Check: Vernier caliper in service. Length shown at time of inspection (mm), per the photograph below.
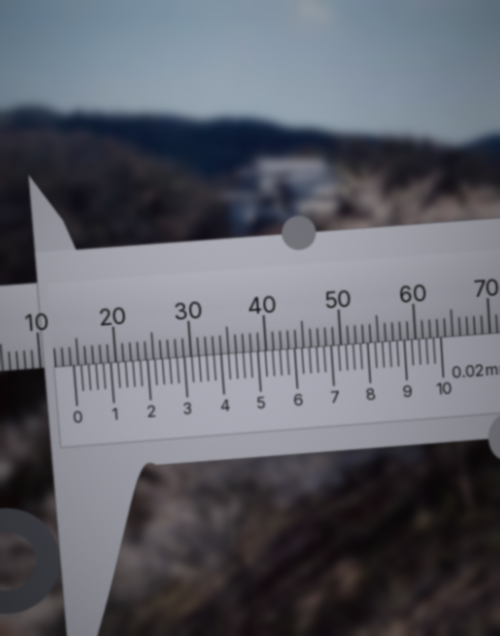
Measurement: 14.4 mm
